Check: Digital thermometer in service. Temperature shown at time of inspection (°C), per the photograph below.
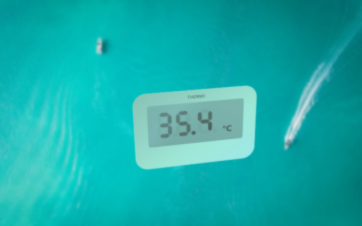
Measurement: 35.4 °C
